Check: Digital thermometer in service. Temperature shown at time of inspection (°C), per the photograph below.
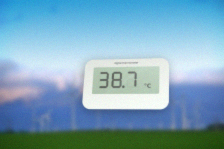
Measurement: 38.7 °C
